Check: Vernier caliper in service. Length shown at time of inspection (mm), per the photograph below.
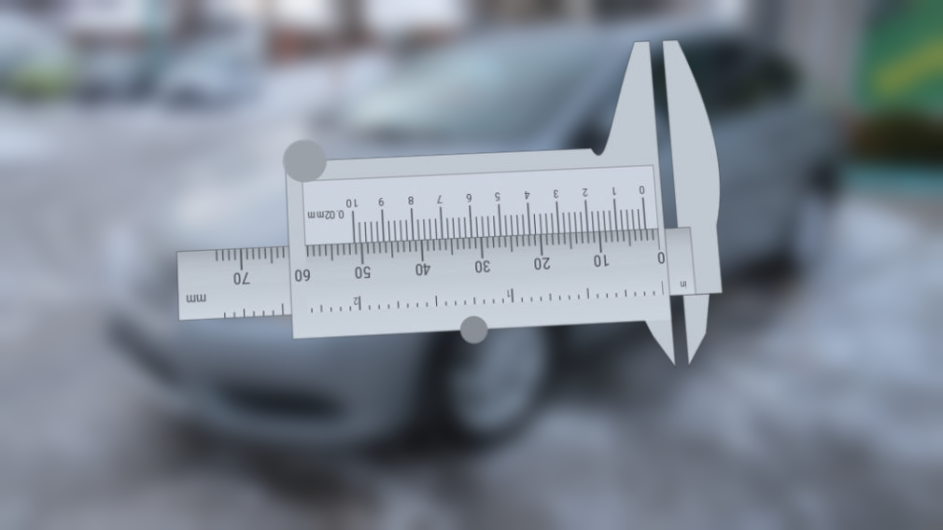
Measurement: 2.2 mm
